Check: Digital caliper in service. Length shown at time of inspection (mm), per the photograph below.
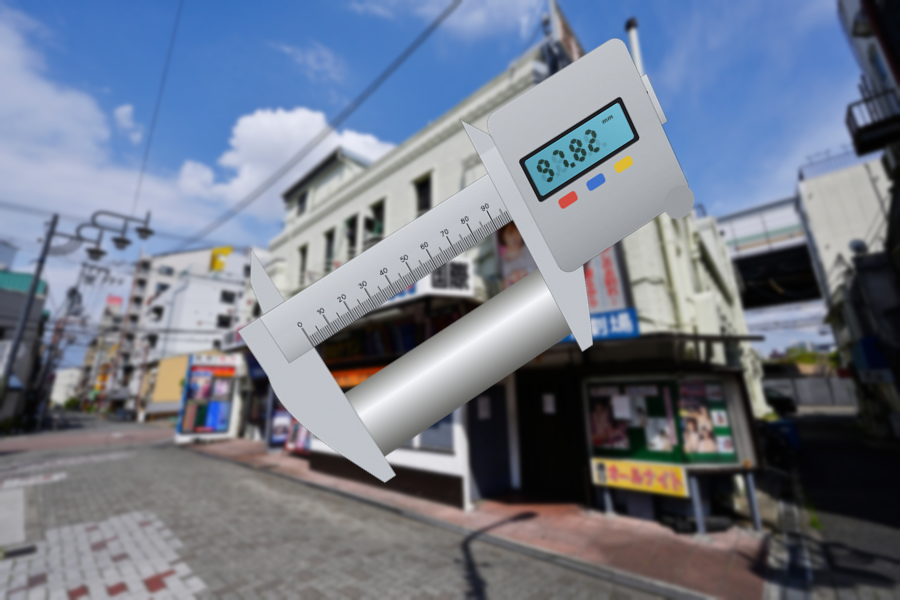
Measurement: 97.82 mm
